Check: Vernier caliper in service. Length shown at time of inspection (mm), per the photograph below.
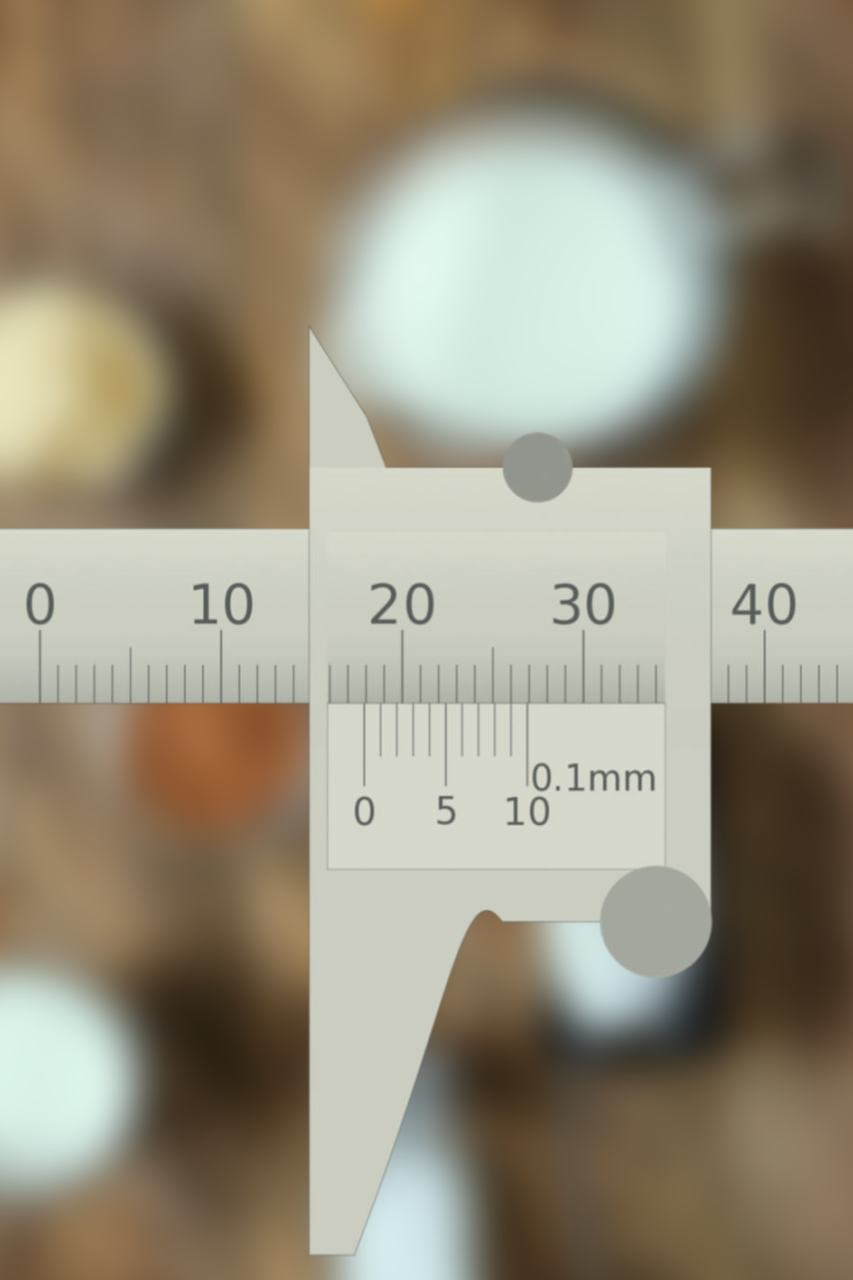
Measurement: 17.9 mm
